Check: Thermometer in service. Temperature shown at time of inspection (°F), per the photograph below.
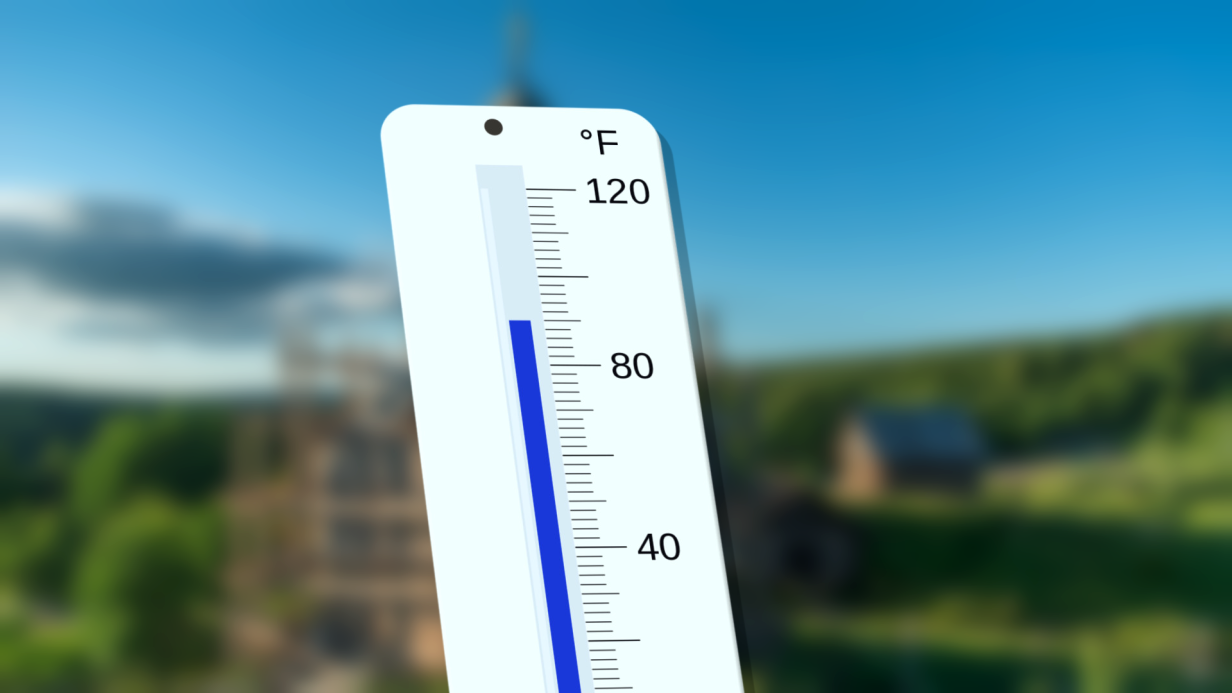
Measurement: 90 °F
